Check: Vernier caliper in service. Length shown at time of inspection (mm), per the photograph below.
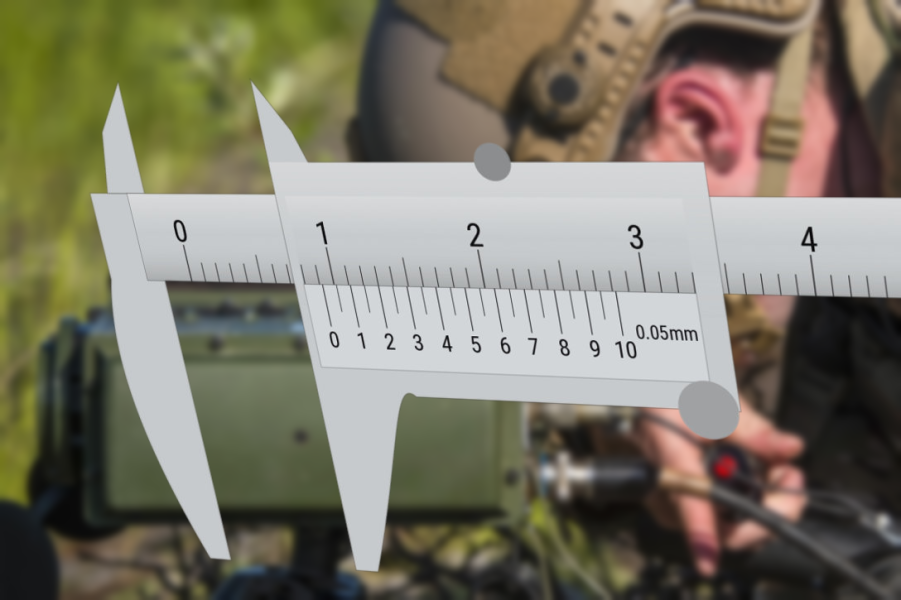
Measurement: 9.2 mm
